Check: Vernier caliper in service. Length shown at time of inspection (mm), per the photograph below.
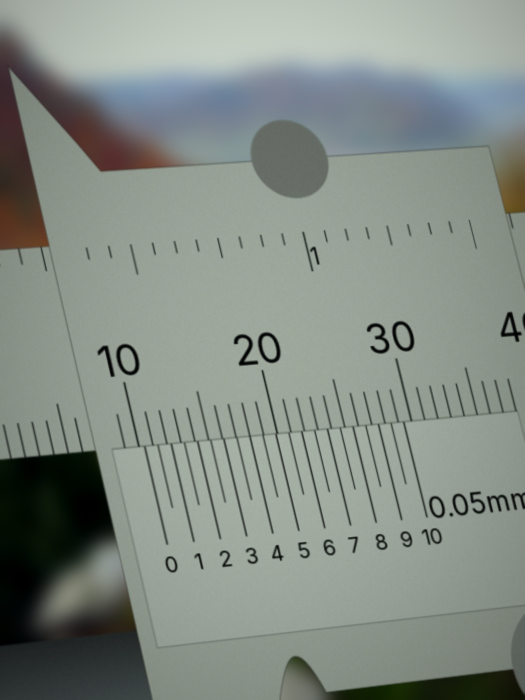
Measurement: 10.4 mm
